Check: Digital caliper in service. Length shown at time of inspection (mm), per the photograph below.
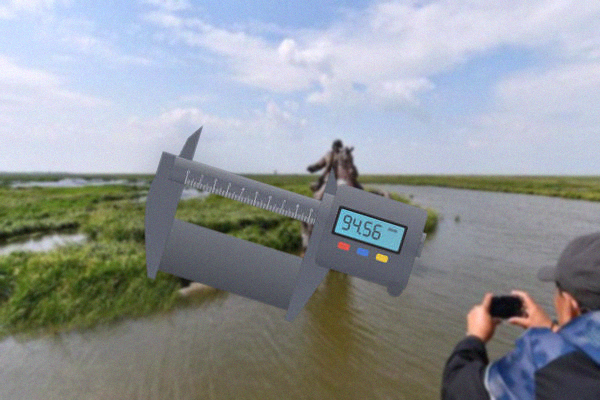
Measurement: 94.56 mm
